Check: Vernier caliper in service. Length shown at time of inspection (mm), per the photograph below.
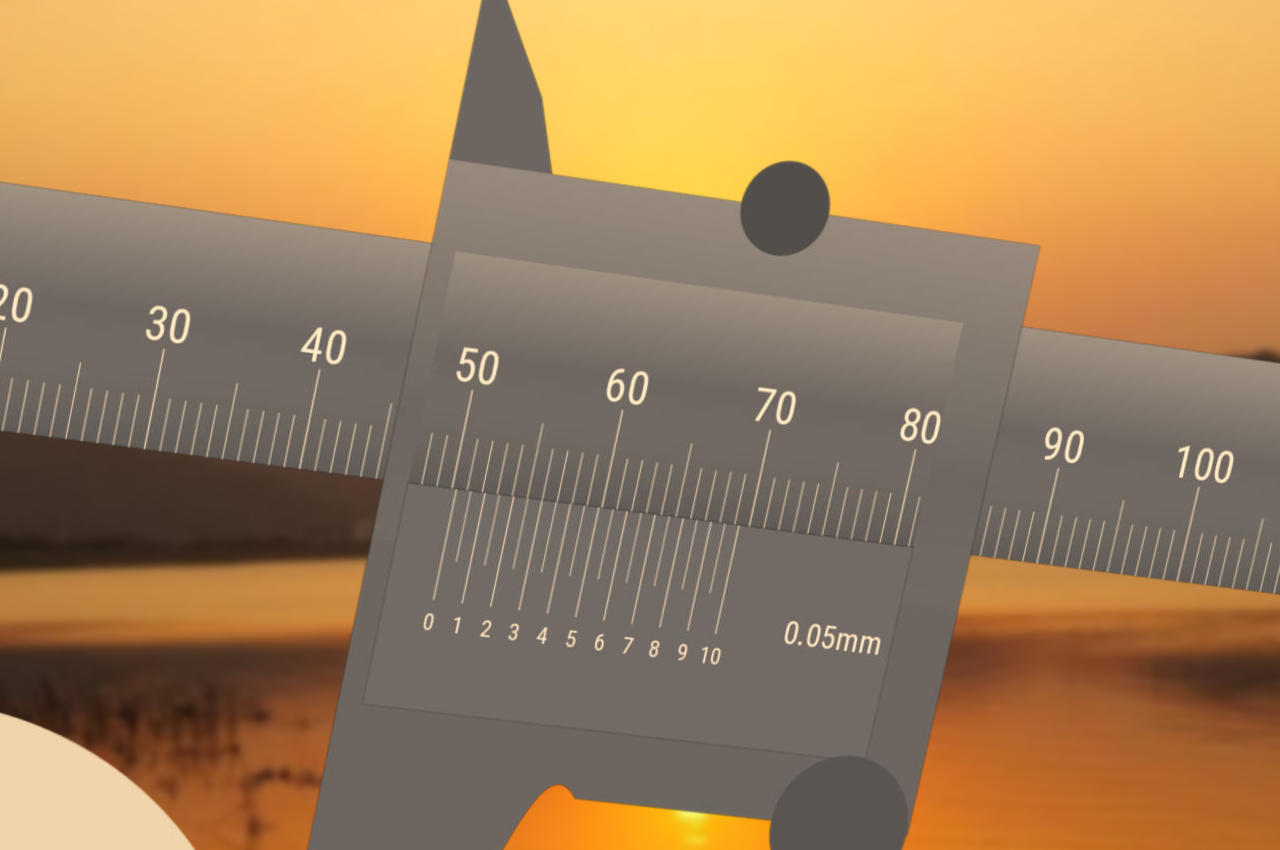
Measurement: 50.3 mm
